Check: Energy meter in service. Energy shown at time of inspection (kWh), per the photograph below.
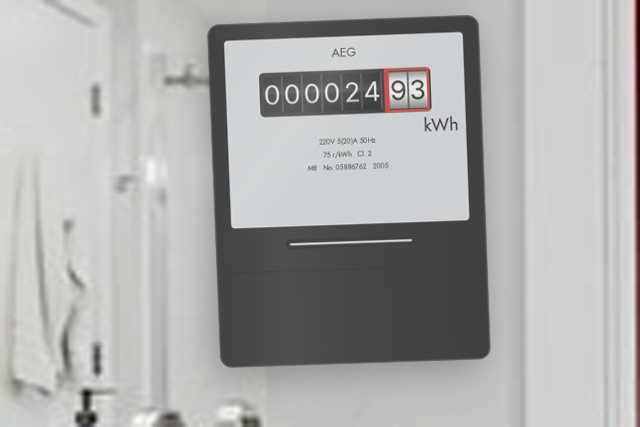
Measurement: 24.93 kWh
